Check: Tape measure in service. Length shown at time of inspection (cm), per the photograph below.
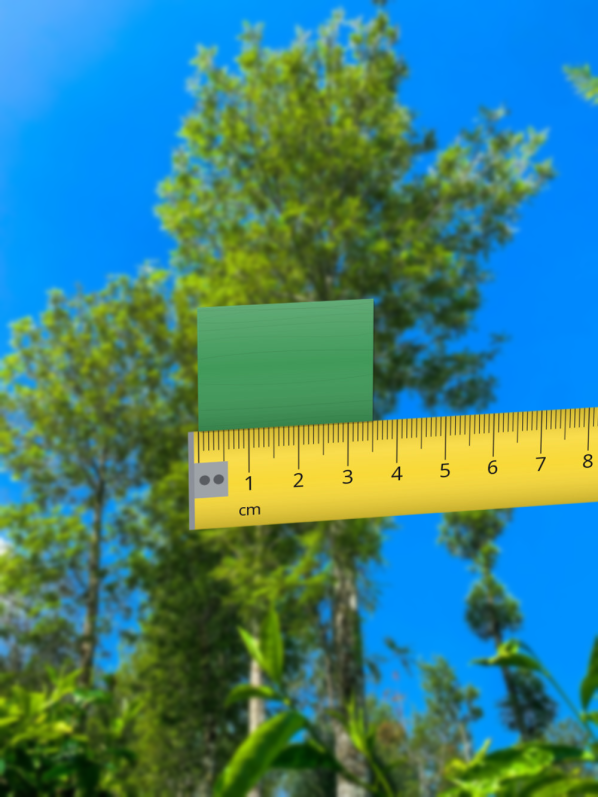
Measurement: 3.5 cm
